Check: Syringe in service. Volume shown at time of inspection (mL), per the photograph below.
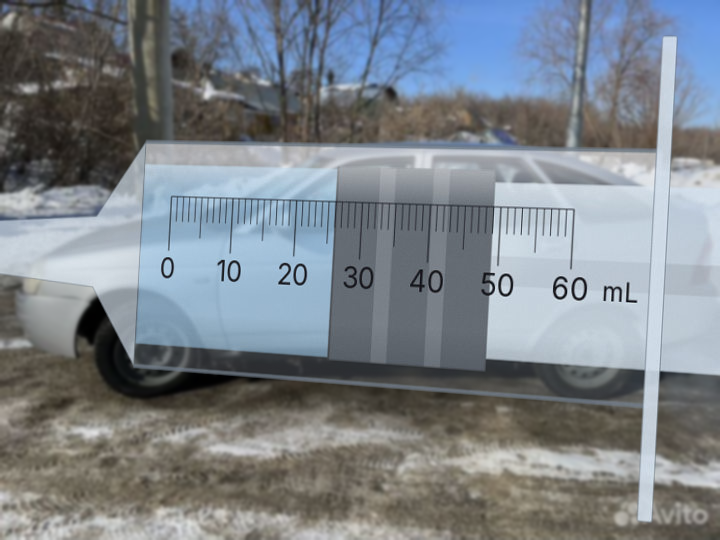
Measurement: 26 mL
